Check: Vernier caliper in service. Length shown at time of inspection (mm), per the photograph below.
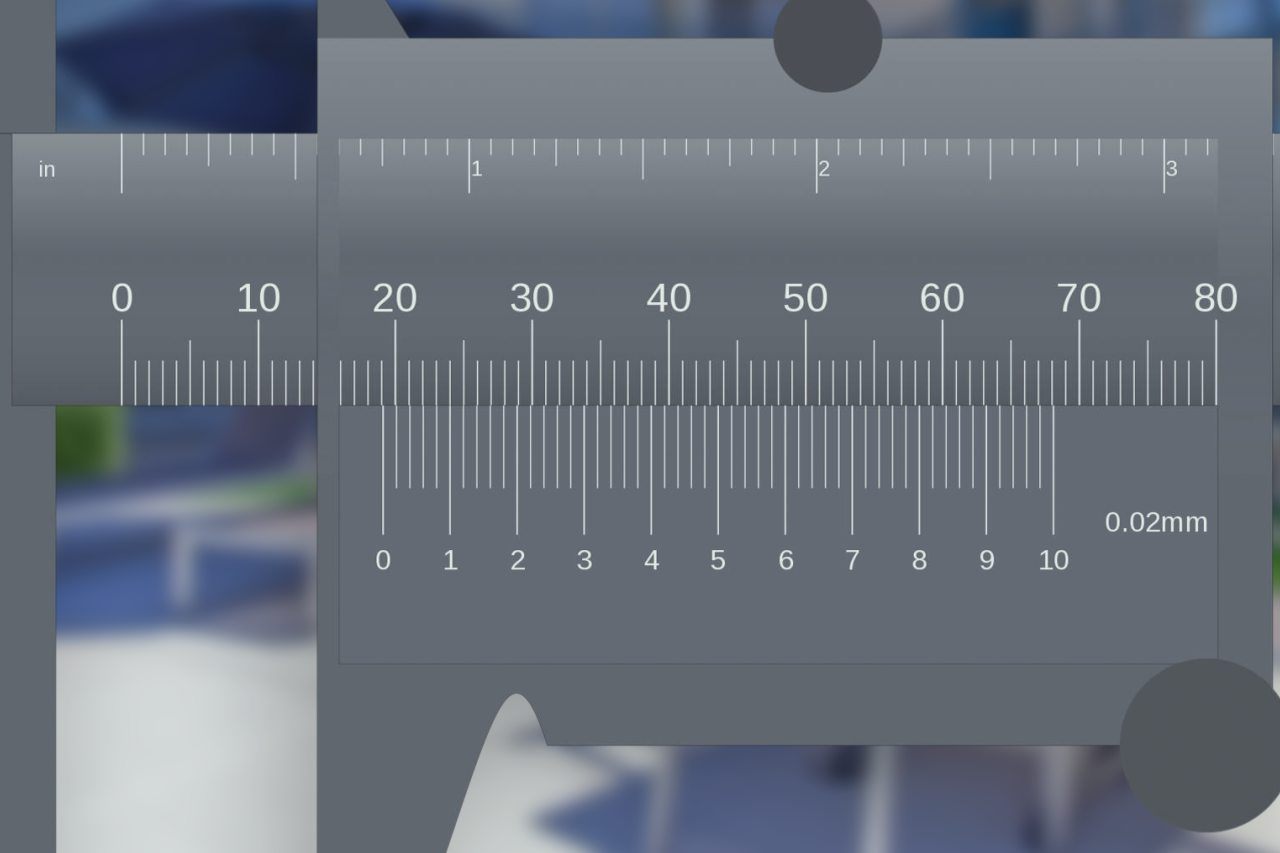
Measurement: 19.1 mm
